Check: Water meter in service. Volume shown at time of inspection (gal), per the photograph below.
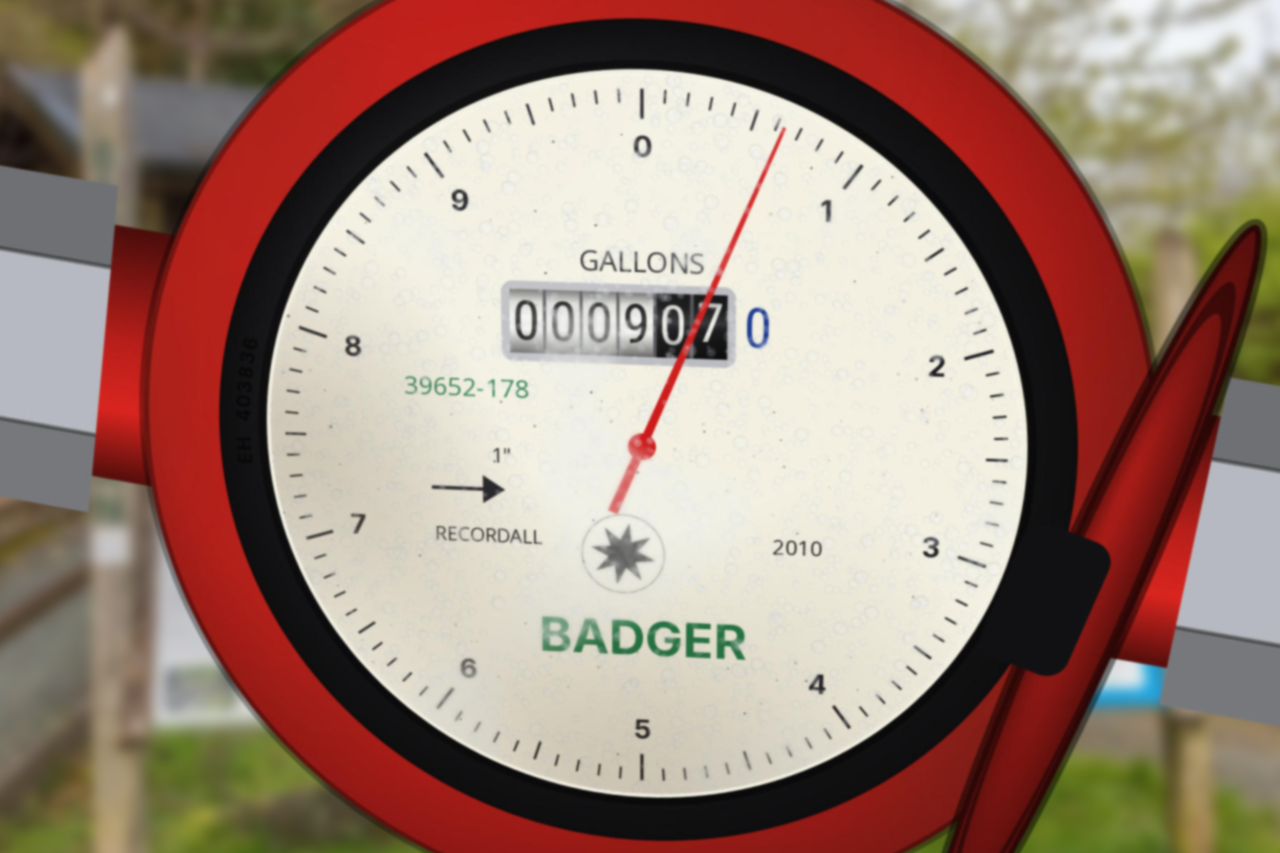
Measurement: 9070.6 gal
